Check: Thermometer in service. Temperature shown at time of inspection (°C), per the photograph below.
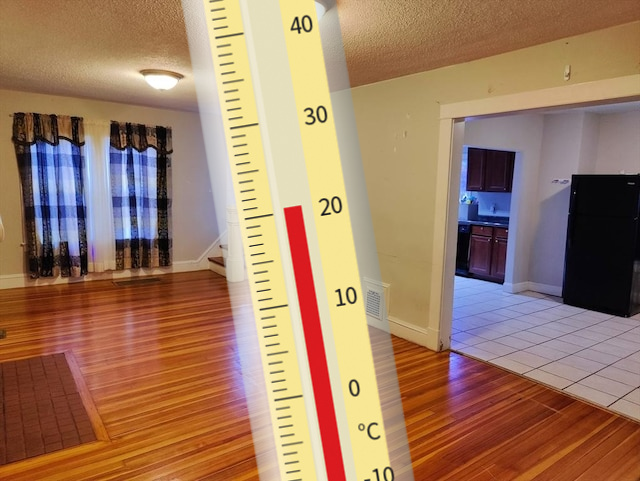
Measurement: 20.5 °C
